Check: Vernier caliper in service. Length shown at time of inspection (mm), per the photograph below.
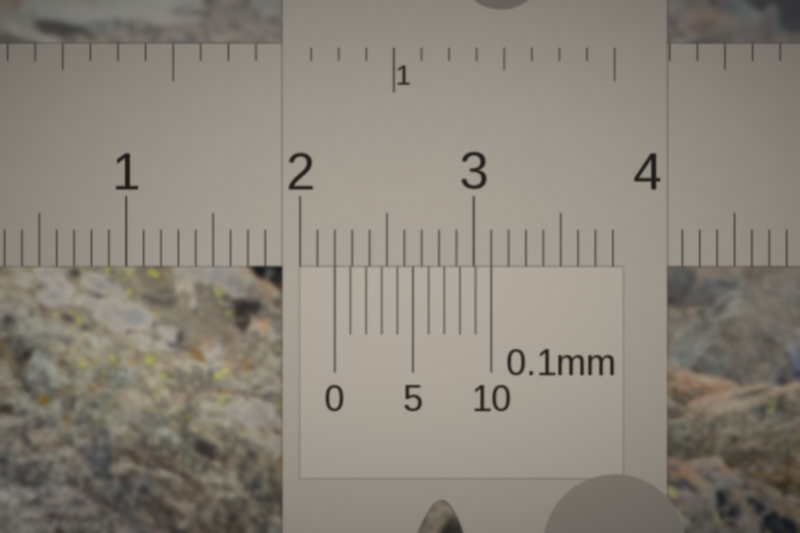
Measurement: 22.0 mm
